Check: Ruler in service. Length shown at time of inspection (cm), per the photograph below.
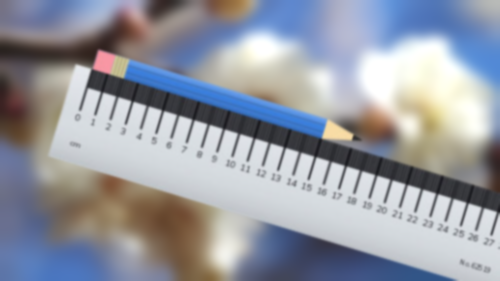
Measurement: 17.5 cm
